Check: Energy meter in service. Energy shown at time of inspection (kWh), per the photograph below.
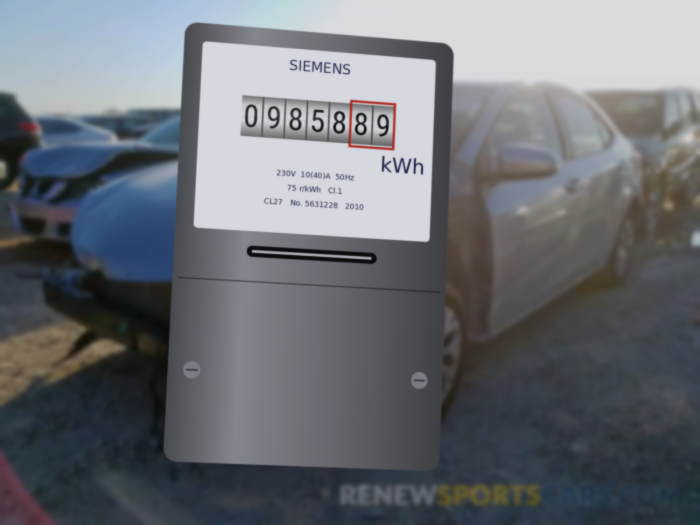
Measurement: 9858.89 kWh
